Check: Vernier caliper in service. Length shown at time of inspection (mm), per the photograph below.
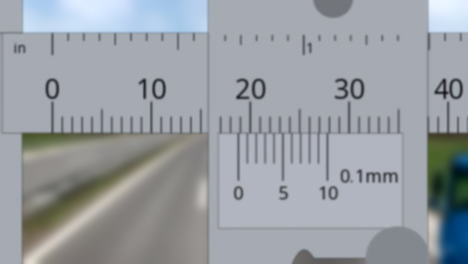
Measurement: 18.8 mm
